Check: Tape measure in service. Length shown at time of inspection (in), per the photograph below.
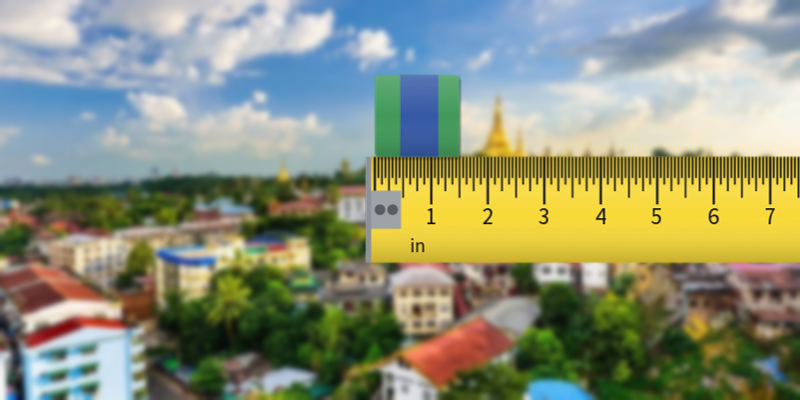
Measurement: 1.5 in
